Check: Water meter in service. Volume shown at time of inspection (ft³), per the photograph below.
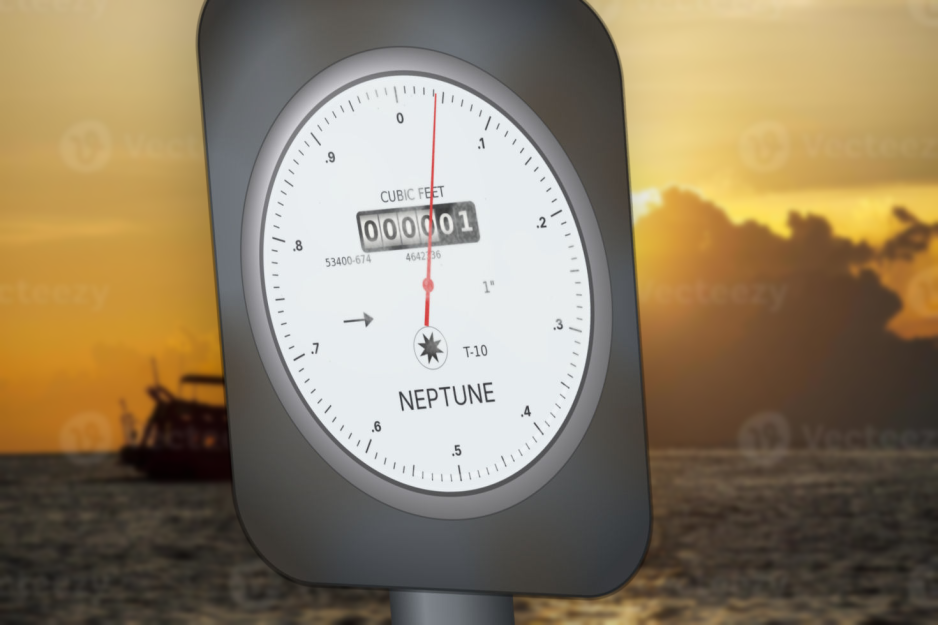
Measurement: 1.04 ft³
